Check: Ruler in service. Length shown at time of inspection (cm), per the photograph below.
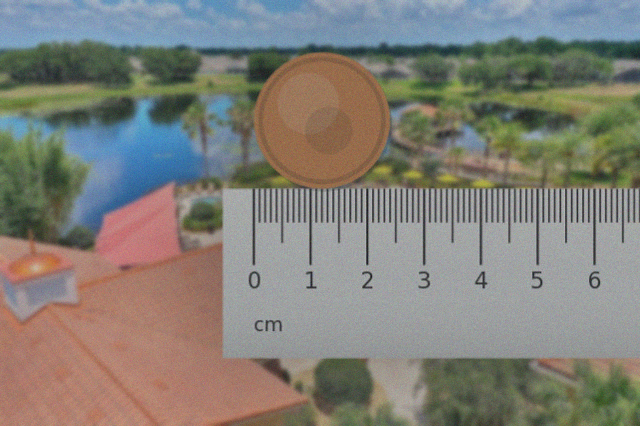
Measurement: 2.4 cm
